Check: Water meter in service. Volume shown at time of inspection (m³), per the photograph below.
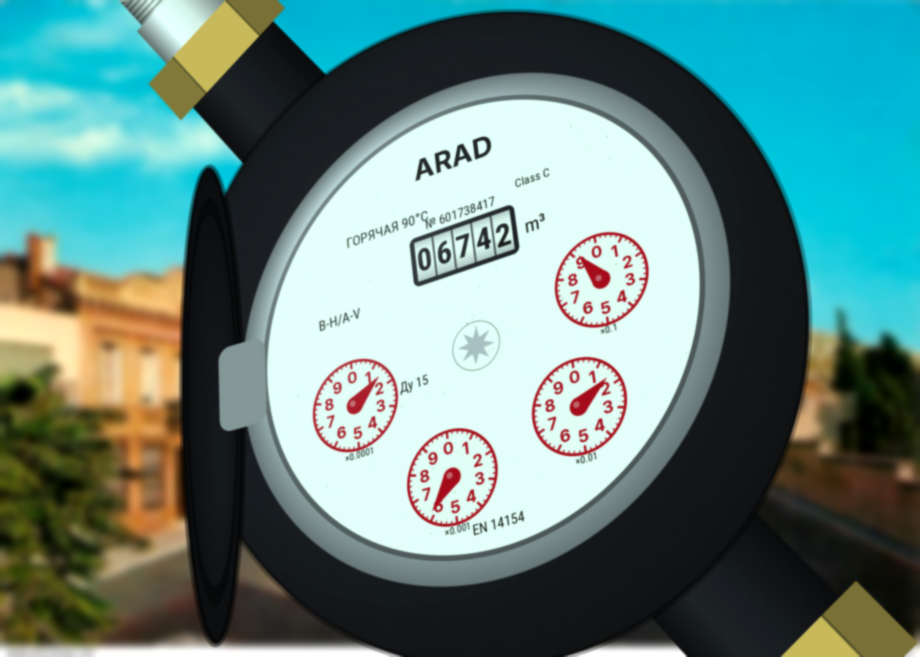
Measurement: 6741.9161 m³
